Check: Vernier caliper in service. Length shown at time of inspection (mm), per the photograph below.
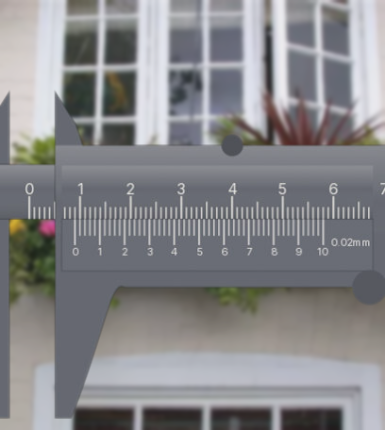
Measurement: 9.0 mm
